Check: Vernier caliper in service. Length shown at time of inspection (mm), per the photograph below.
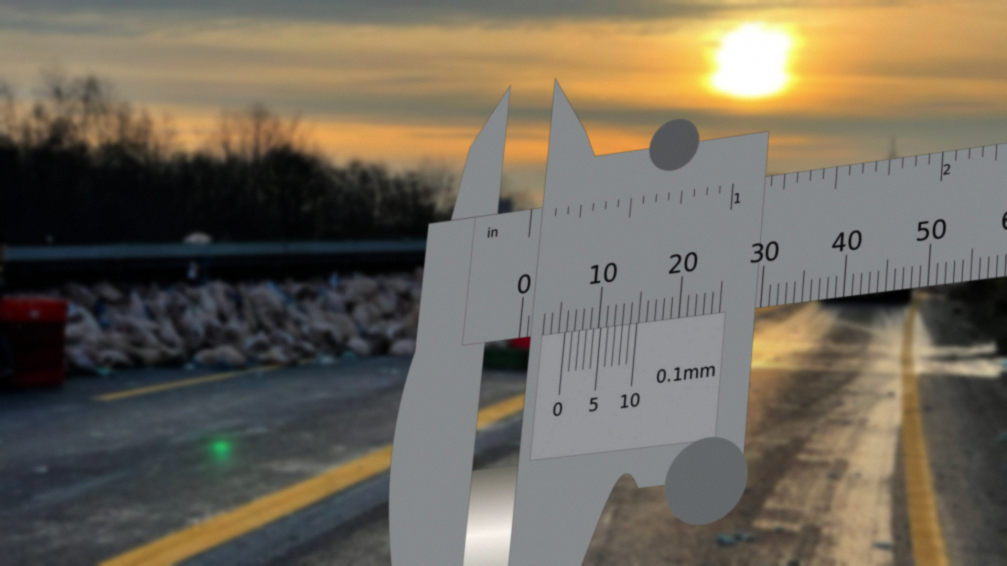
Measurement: 5.8 mm
